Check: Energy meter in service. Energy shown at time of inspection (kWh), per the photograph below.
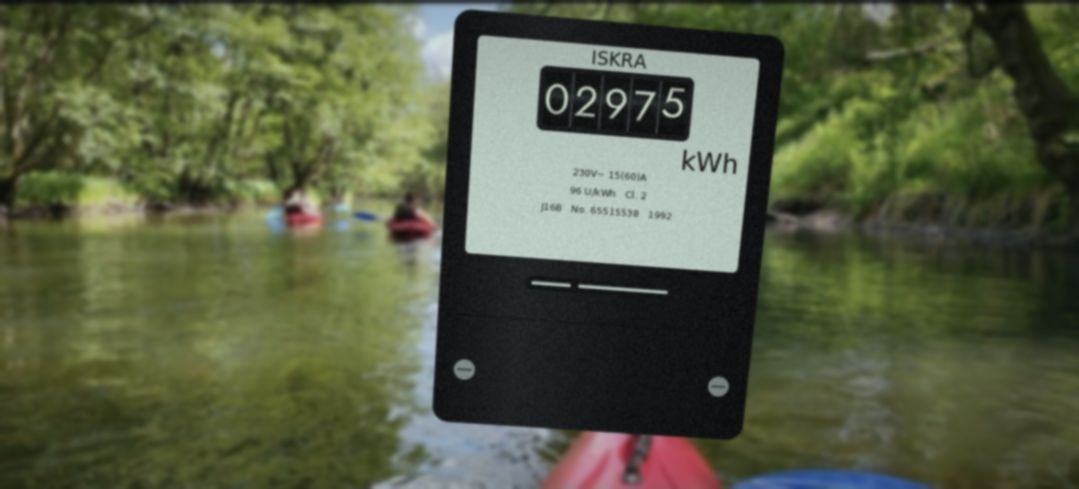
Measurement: 2975 kWh
